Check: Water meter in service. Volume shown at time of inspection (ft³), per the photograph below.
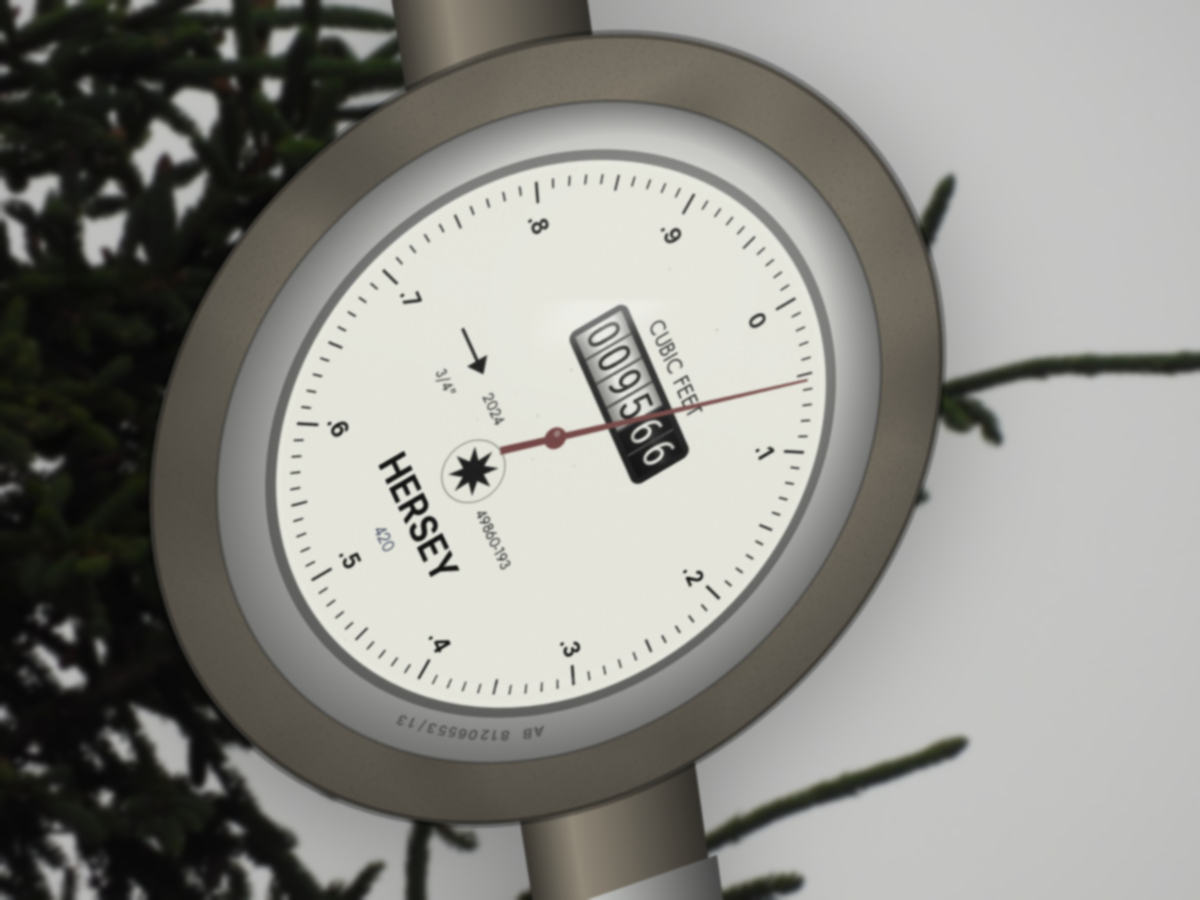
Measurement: 9566.05 ft³
